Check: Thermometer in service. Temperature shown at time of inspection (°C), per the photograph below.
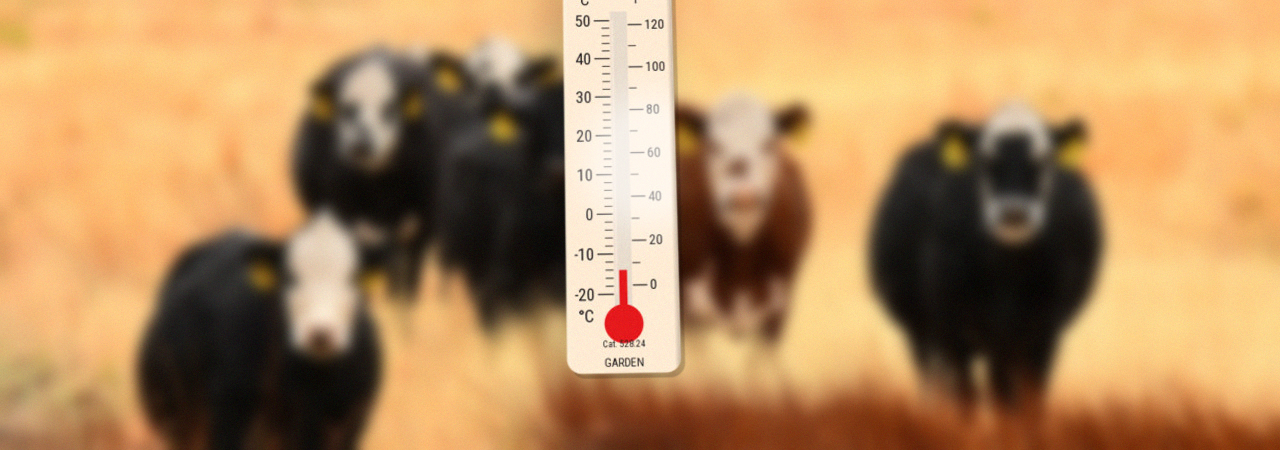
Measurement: -14 °C
